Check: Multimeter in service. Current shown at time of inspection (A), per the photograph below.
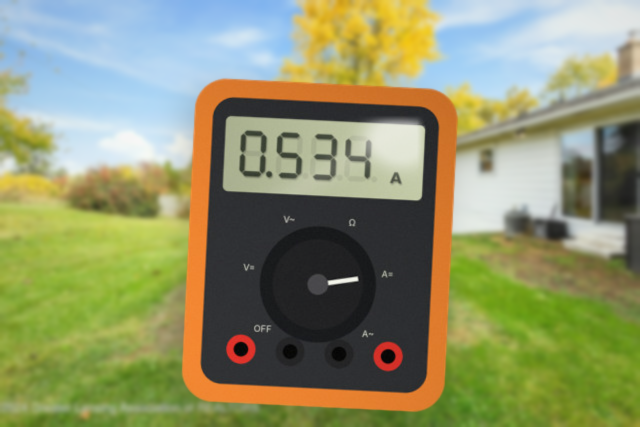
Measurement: 0.534 A
